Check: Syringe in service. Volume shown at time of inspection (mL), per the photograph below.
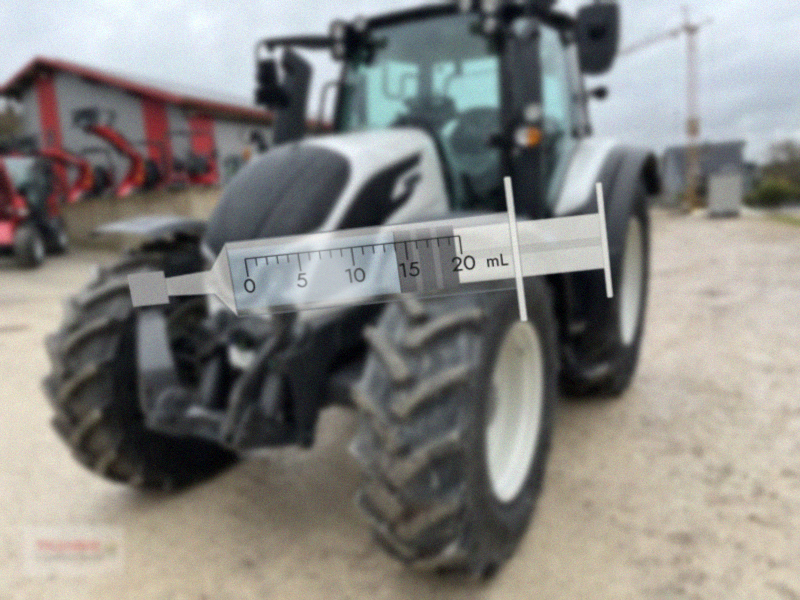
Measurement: 14 mL
